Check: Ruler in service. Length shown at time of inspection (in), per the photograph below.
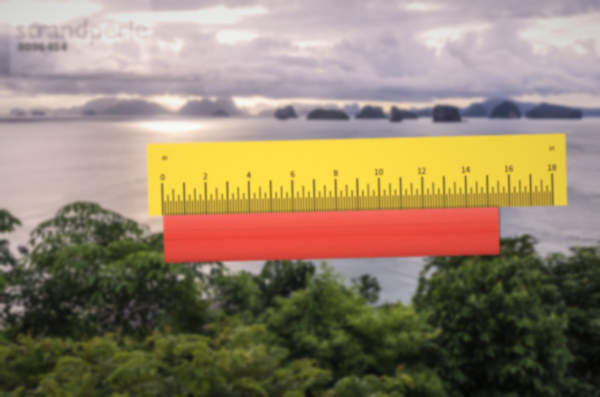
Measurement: 15.5 in
